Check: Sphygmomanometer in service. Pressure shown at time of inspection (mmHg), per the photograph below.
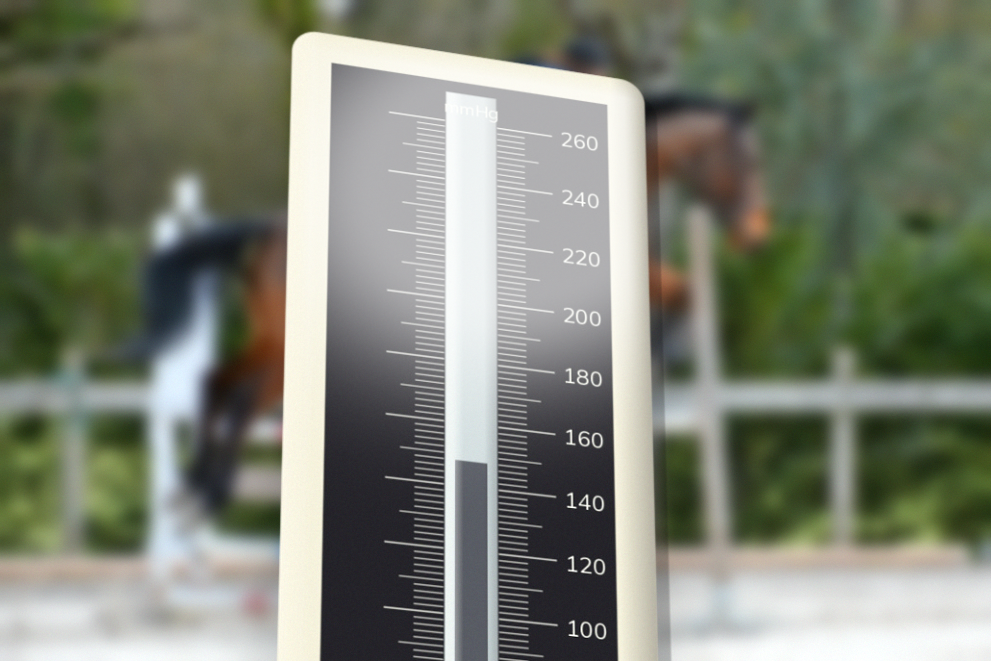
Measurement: 148 mmHg
